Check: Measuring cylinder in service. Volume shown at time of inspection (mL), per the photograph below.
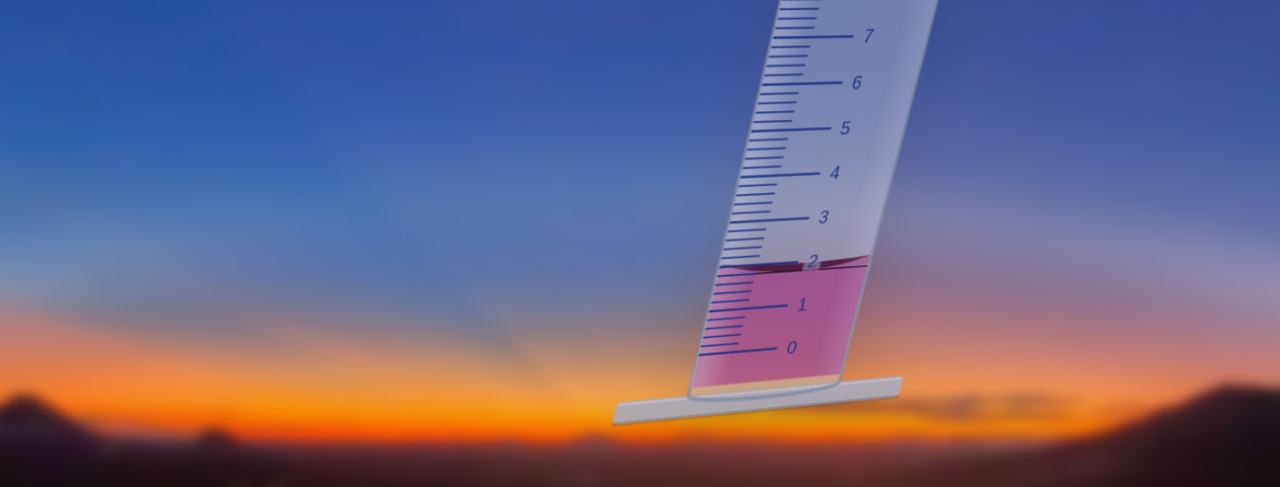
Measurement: 1.8 mL
